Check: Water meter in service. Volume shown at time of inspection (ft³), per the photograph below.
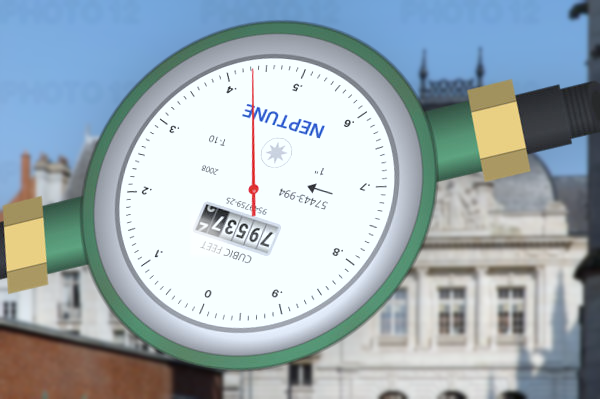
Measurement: 795372.43 ft³
